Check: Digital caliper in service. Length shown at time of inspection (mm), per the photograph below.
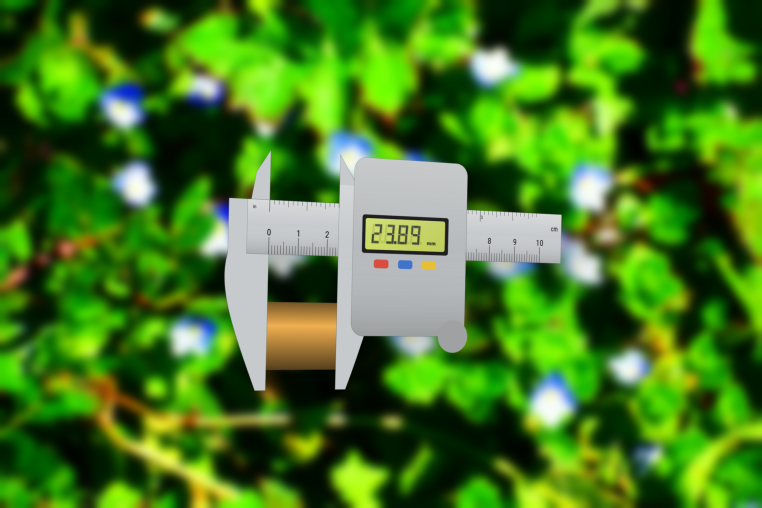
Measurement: 23.89 mm
